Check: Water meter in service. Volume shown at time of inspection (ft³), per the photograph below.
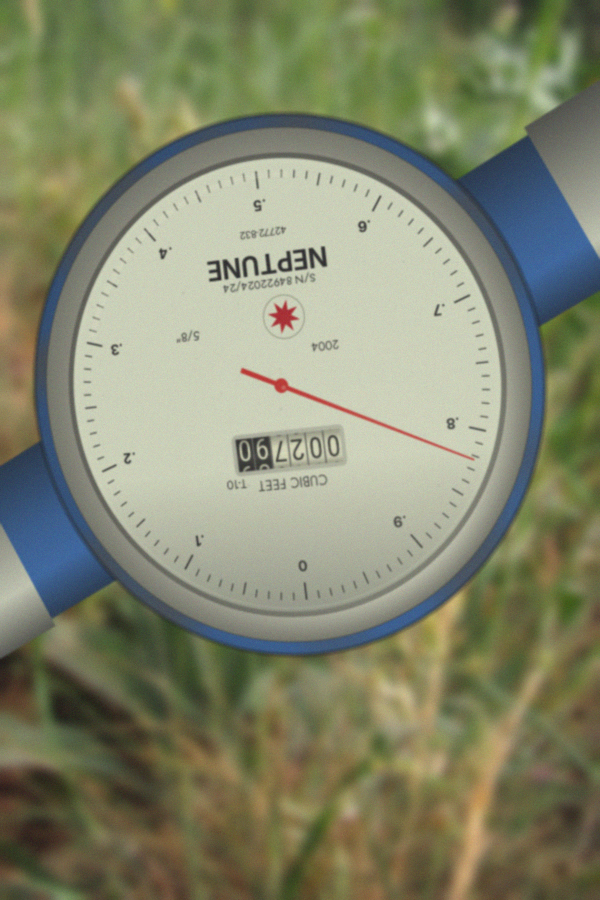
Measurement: 2789.82 ft³
